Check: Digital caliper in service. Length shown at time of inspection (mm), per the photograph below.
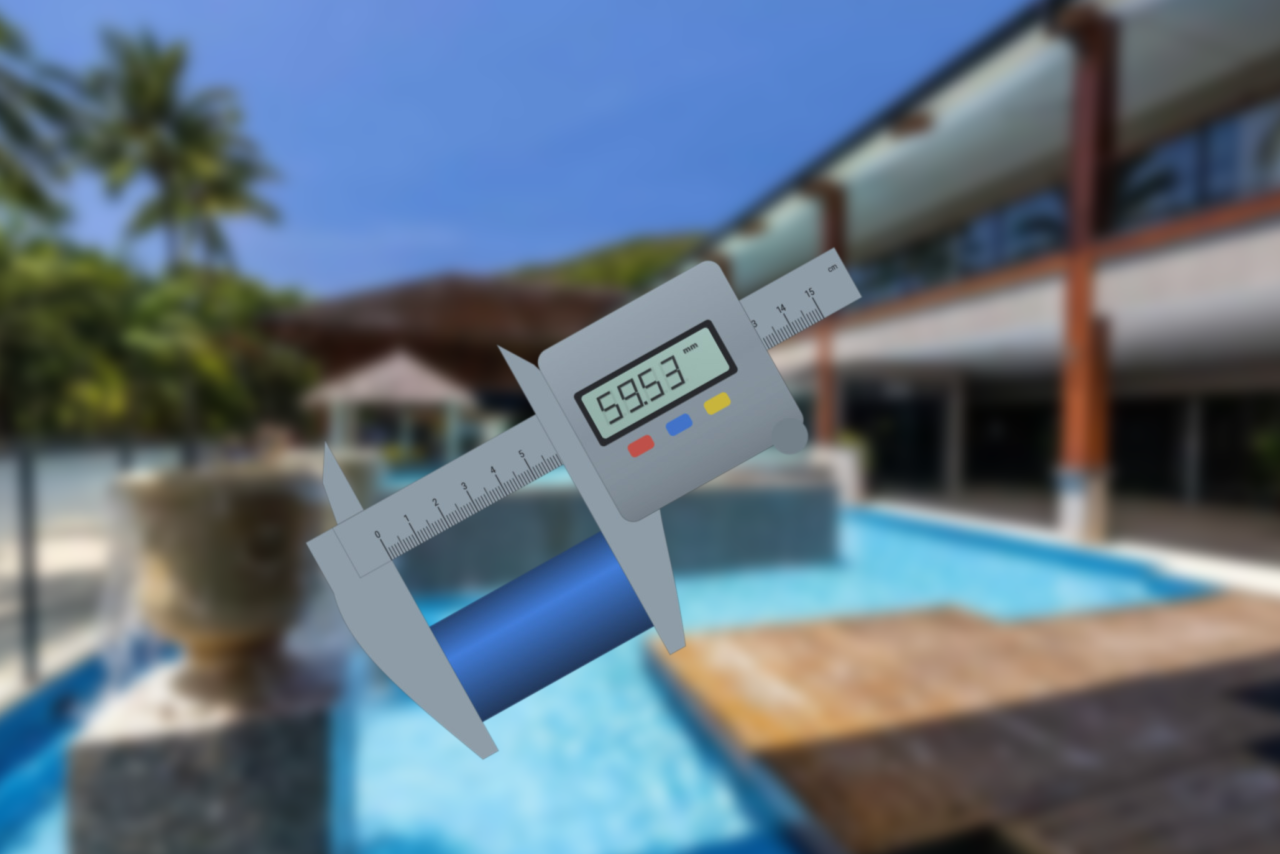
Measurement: 59.53 mm
